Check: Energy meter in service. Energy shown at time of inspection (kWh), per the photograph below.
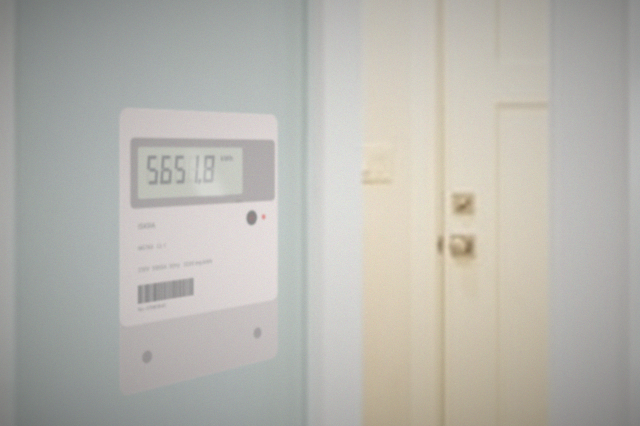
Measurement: 5651.8 kWh
